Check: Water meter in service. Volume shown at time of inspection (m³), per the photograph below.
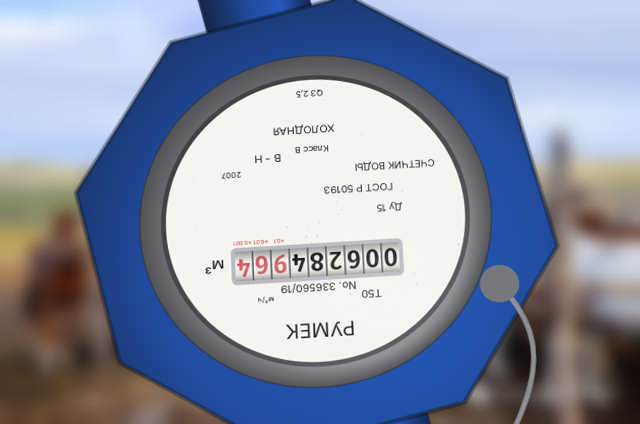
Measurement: 6284.964 m³
